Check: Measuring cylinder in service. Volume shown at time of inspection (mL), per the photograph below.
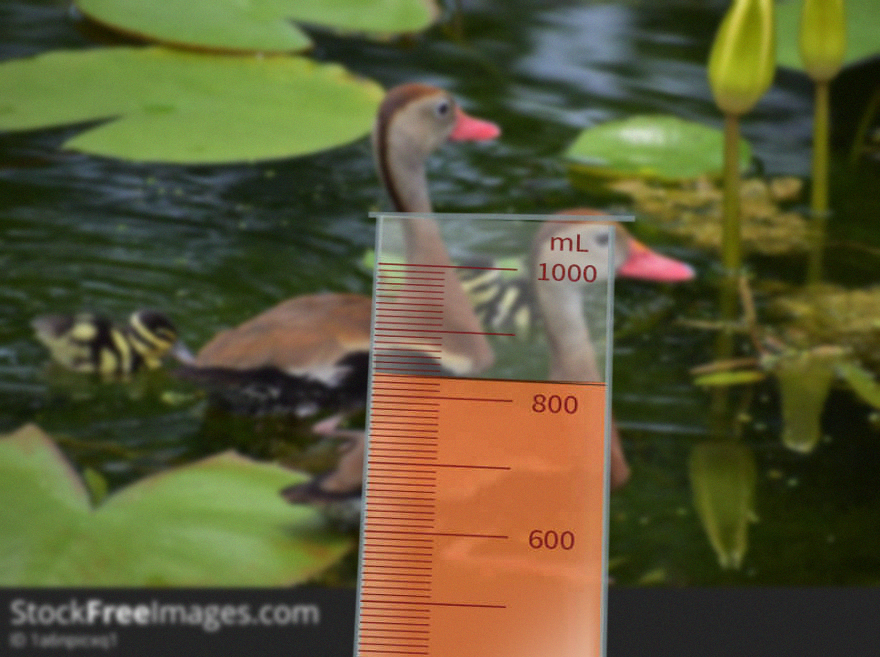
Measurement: 830 mL
